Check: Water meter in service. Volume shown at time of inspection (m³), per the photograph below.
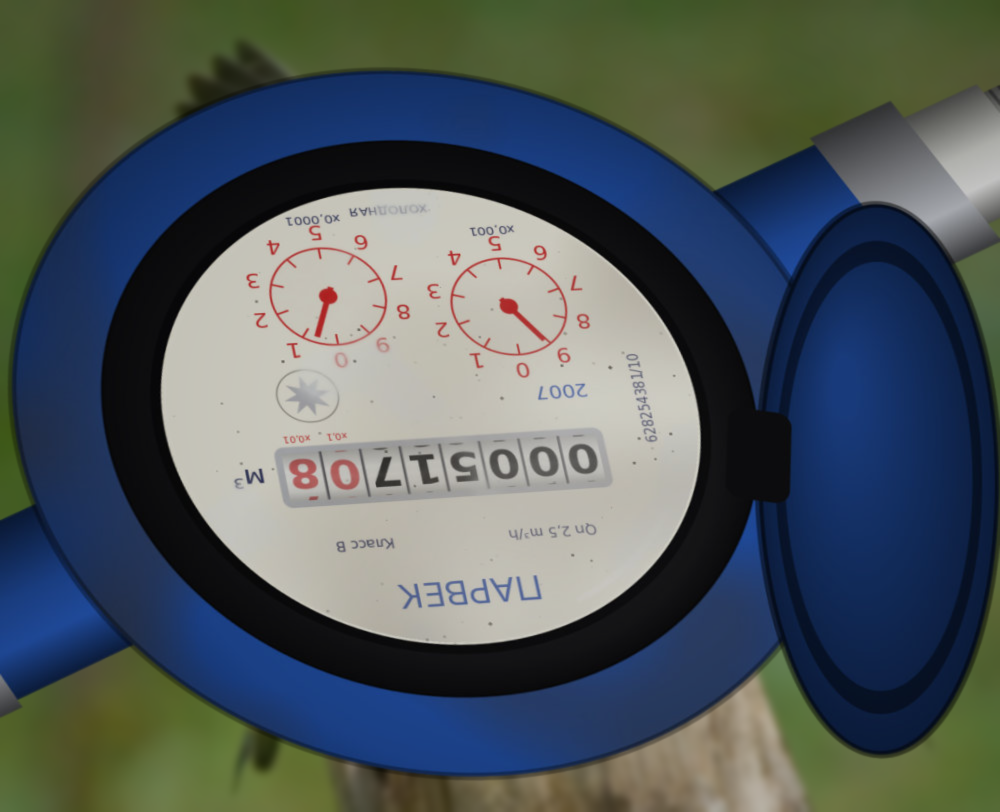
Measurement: 517.0790 m³
